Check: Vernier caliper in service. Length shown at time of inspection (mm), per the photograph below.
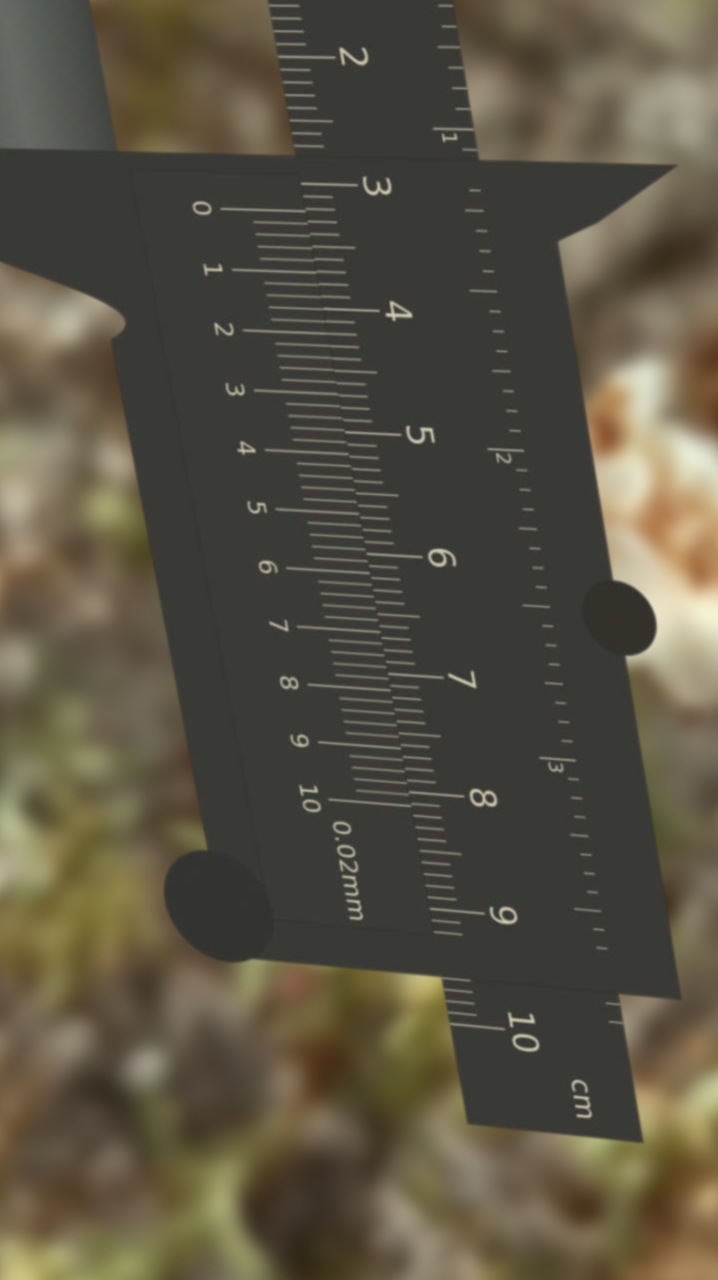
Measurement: 32.2 mm
